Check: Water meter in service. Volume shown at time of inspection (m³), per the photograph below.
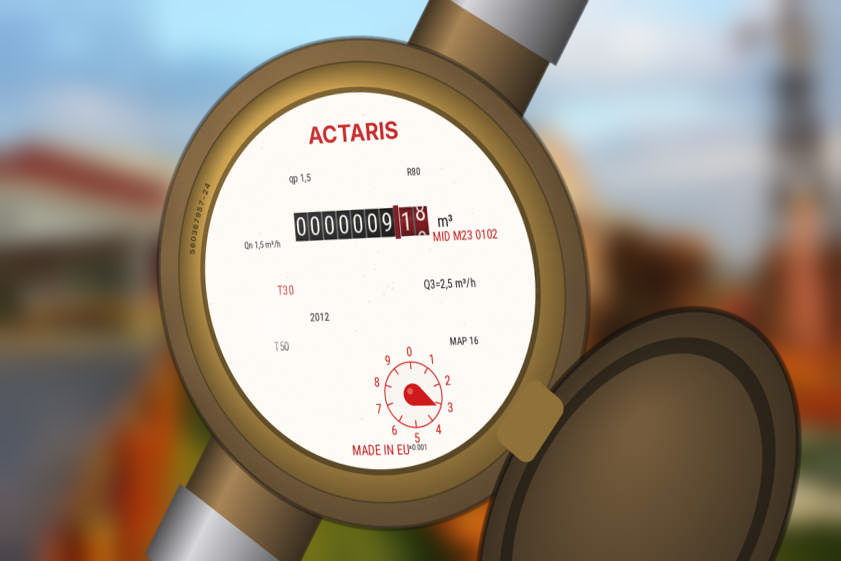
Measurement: 9.183 m³
